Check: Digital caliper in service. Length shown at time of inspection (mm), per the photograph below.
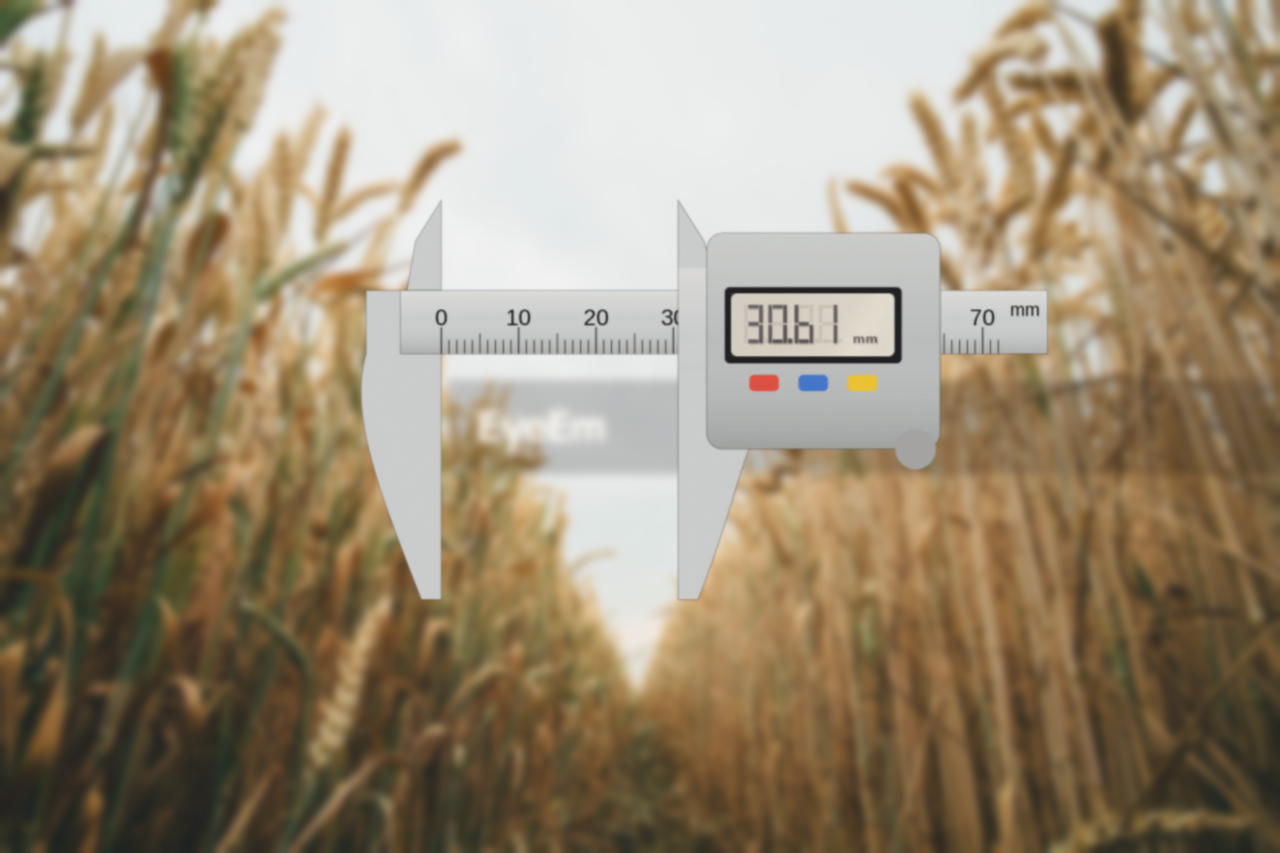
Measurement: 30.61 mm
